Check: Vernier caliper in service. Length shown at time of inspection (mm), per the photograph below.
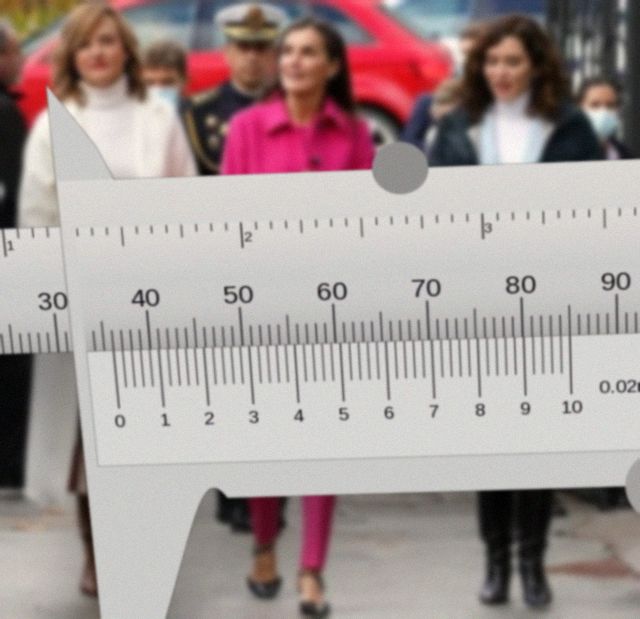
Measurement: 36.0 mm
